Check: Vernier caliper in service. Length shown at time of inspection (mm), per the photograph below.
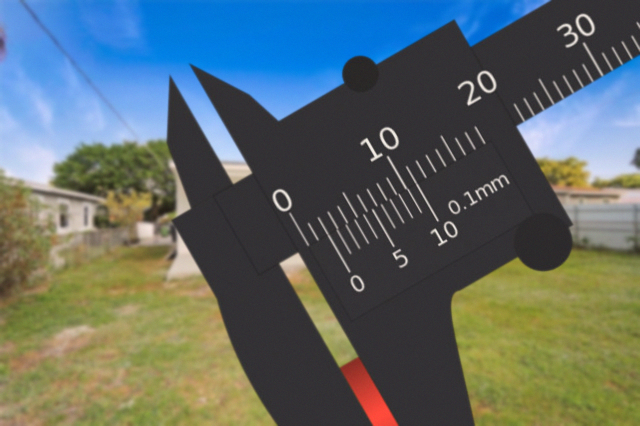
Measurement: 2.0 mm
